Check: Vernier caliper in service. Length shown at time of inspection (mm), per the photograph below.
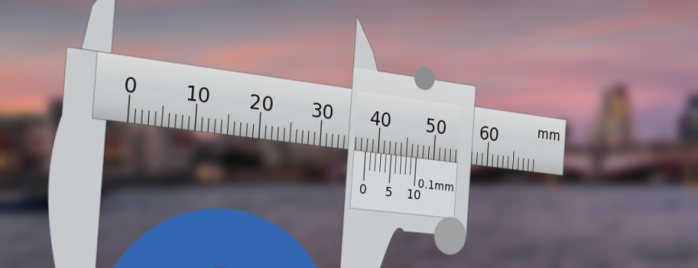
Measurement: 37.8 mm
